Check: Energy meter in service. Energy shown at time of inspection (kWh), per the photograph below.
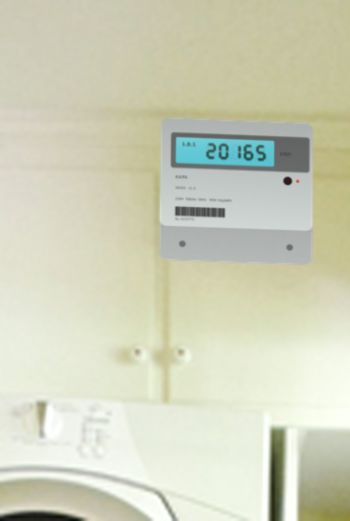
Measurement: 20165 kWh
